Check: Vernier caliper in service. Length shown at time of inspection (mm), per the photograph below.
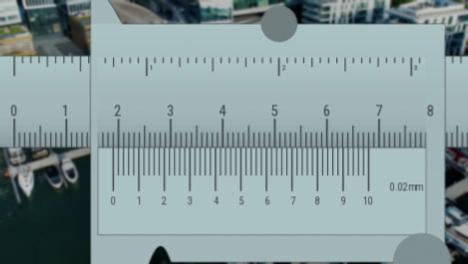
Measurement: 19.0 mm
